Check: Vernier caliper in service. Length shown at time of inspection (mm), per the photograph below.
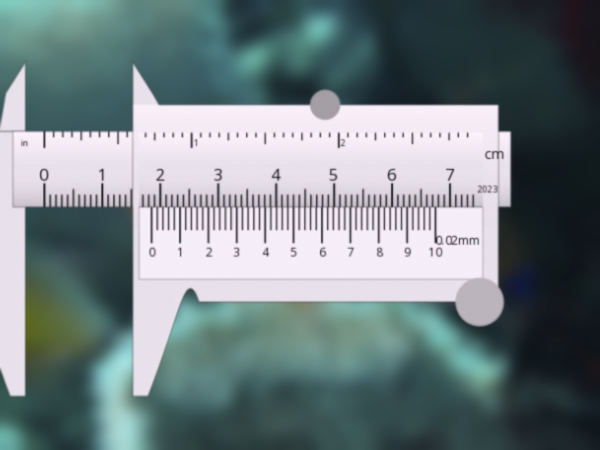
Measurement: 18.5 mm
